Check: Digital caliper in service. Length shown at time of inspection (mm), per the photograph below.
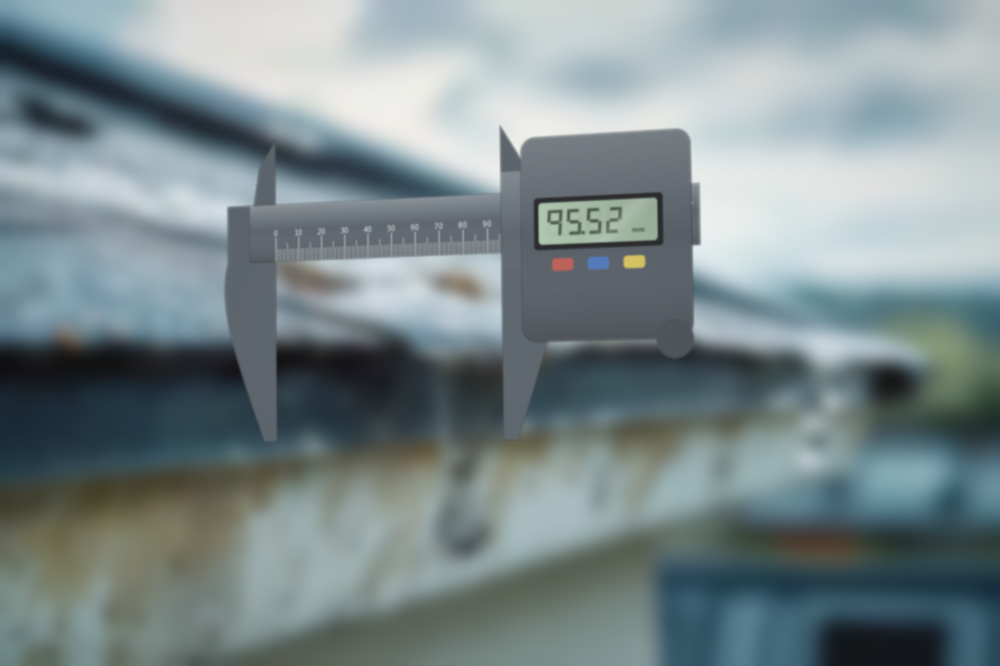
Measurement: 95.52 mm
